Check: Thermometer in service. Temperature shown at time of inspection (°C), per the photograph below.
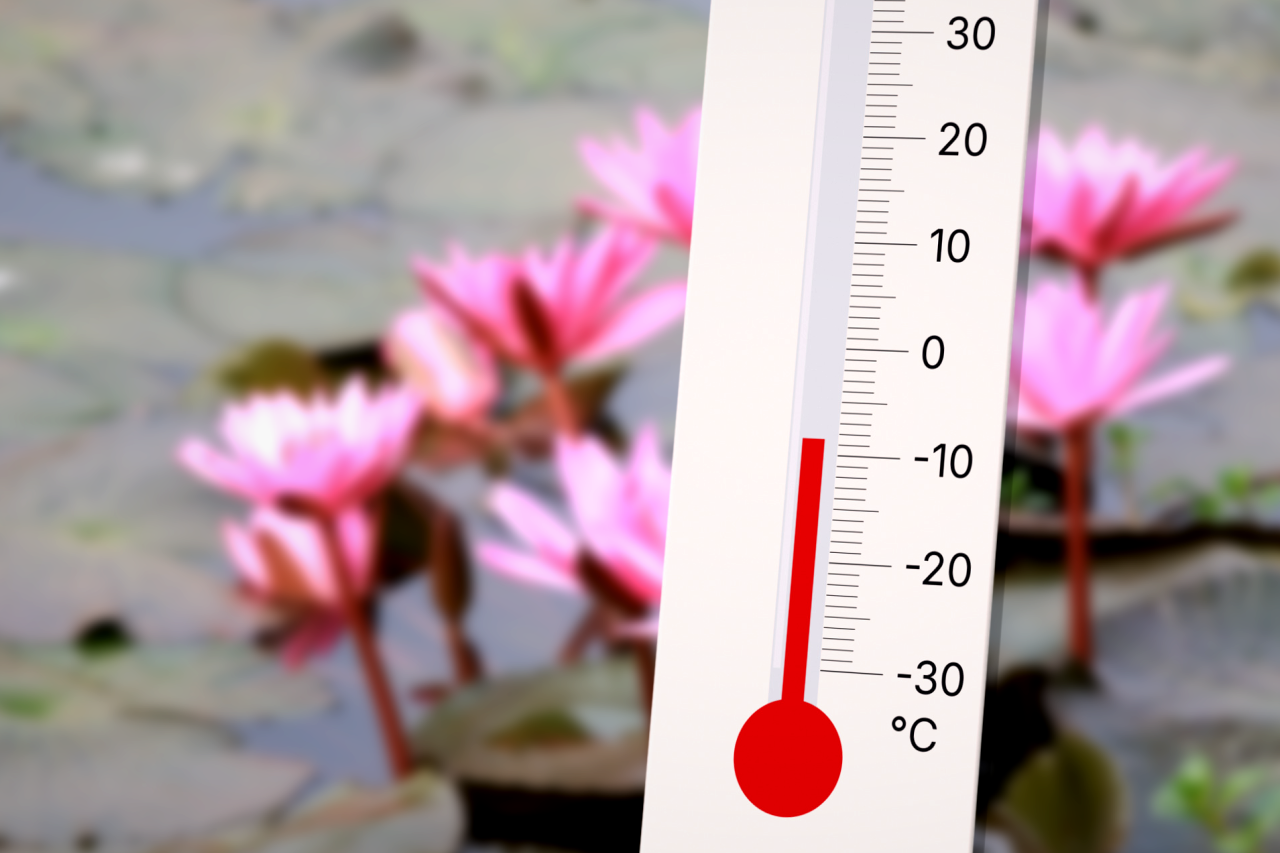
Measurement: -8.5 °C
